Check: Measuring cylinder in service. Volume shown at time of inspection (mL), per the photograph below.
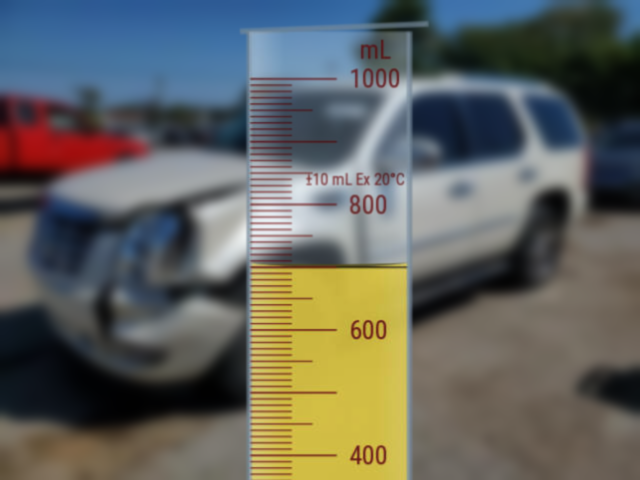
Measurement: 700 mL
